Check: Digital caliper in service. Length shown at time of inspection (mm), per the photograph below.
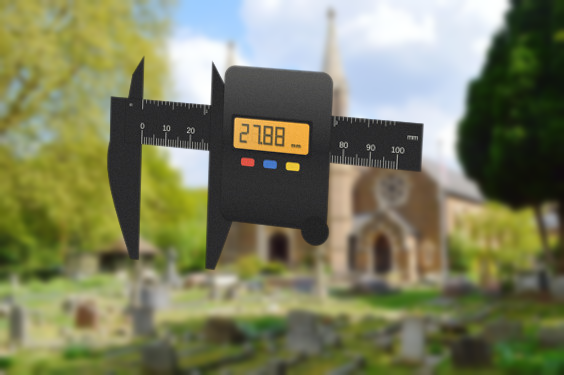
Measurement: 27.88 mm
